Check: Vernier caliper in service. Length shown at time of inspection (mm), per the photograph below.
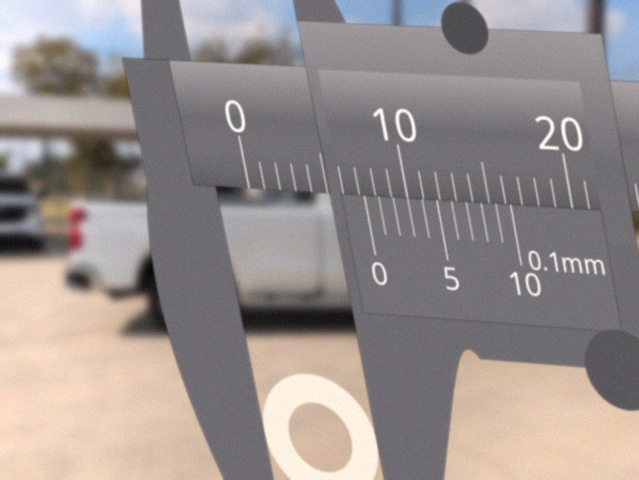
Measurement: 7.3 mm
